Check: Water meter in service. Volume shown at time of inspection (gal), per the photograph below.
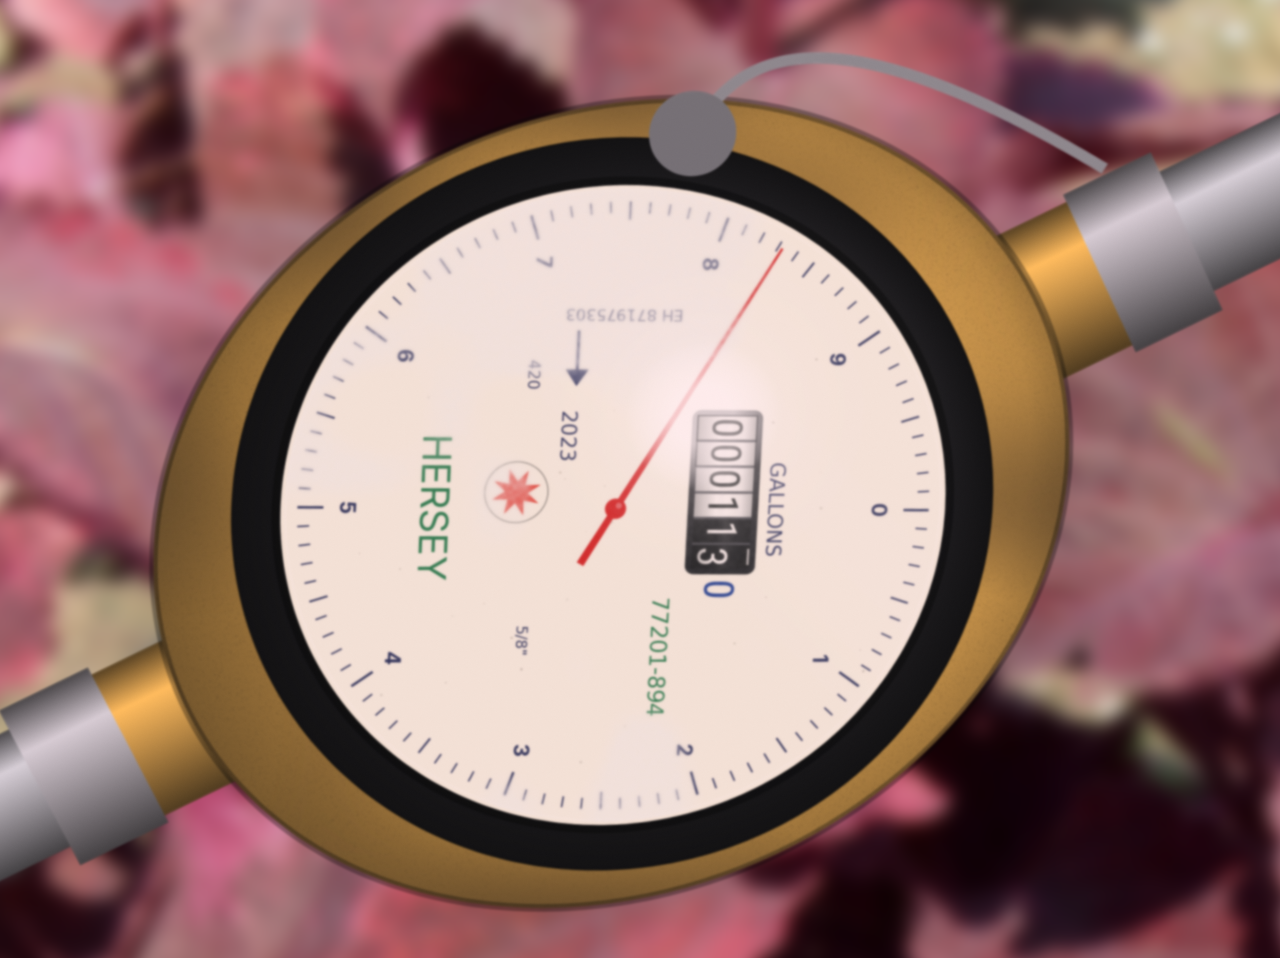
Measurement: 1128.3 gal
